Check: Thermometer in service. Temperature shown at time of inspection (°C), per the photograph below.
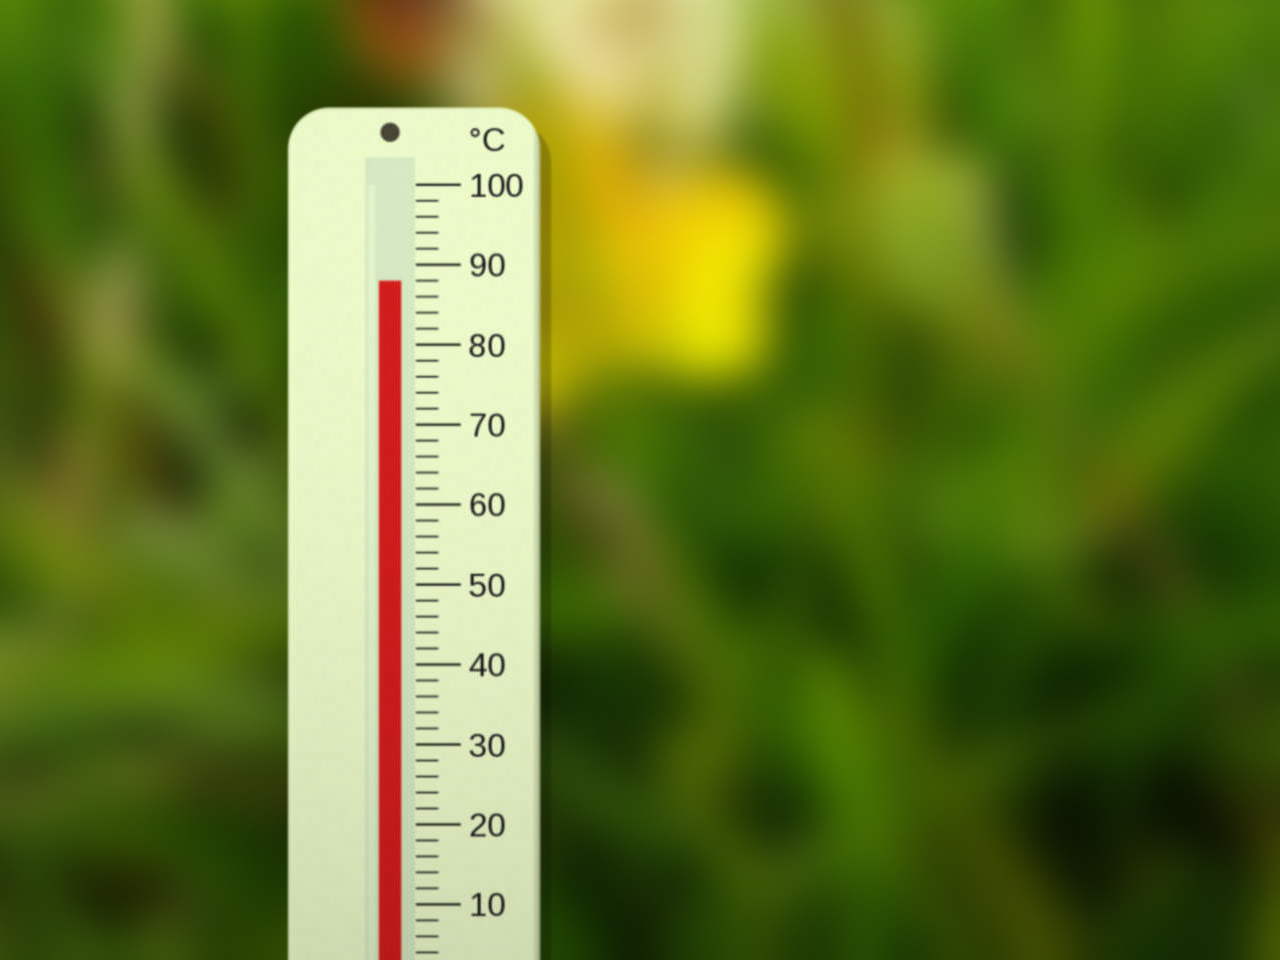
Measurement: 88 °C
